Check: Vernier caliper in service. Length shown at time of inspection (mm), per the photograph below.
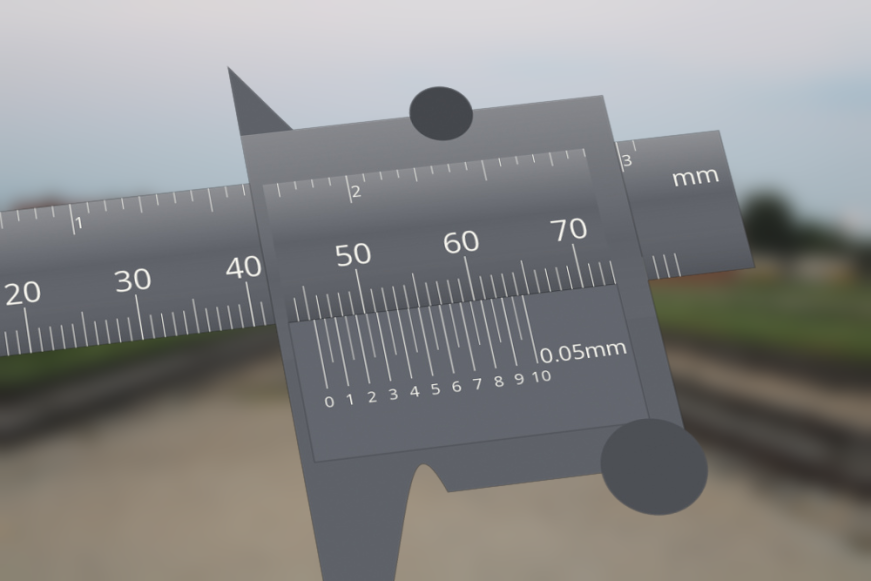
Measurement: 45.4 mm
